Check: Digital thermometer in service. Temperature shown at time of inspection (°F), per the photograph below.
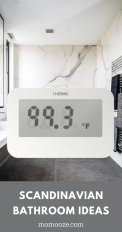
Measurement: 99.3 °F
